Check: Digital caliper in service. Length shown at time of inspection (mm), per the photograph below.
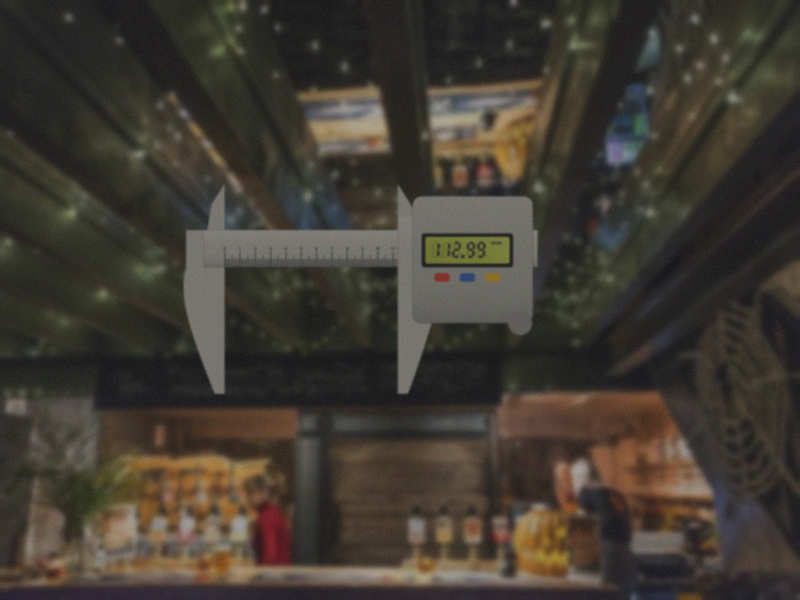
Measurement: 112.99 mm
